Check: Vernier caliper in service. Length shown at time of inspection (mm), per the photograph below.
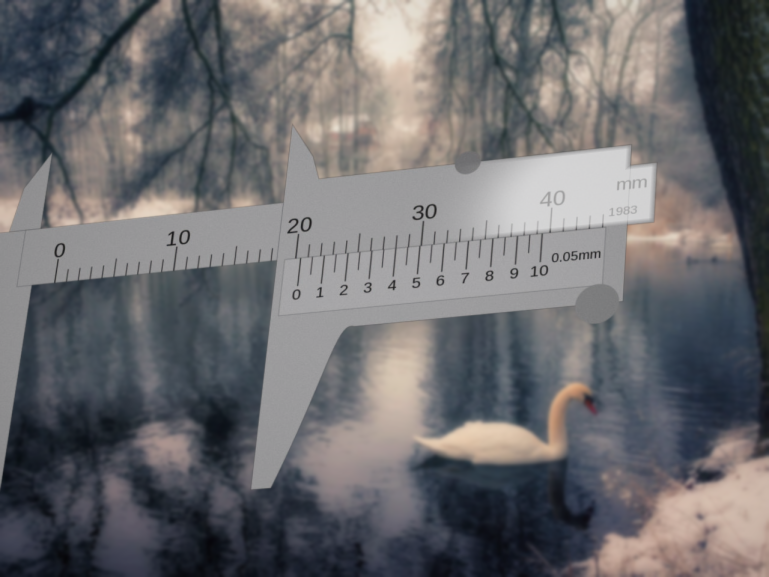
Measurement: 20.4 mm
